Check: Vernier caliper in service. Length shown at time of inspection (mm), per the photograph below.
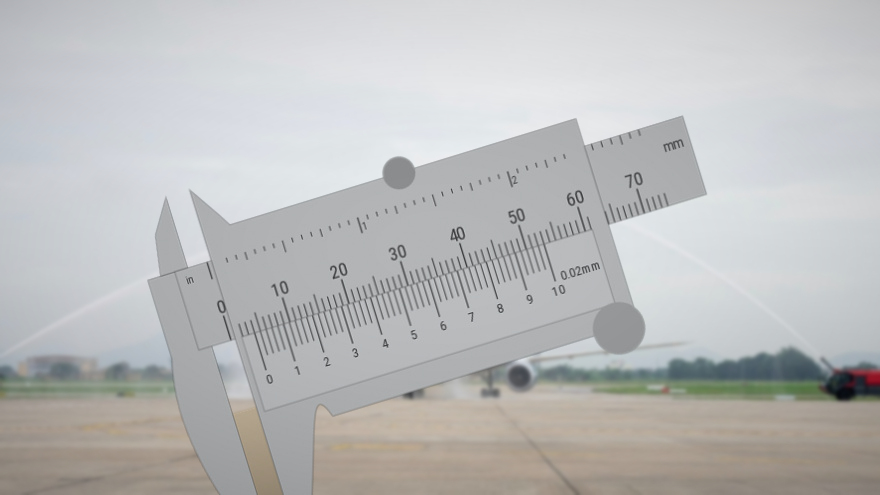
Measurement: 4.0 mm
